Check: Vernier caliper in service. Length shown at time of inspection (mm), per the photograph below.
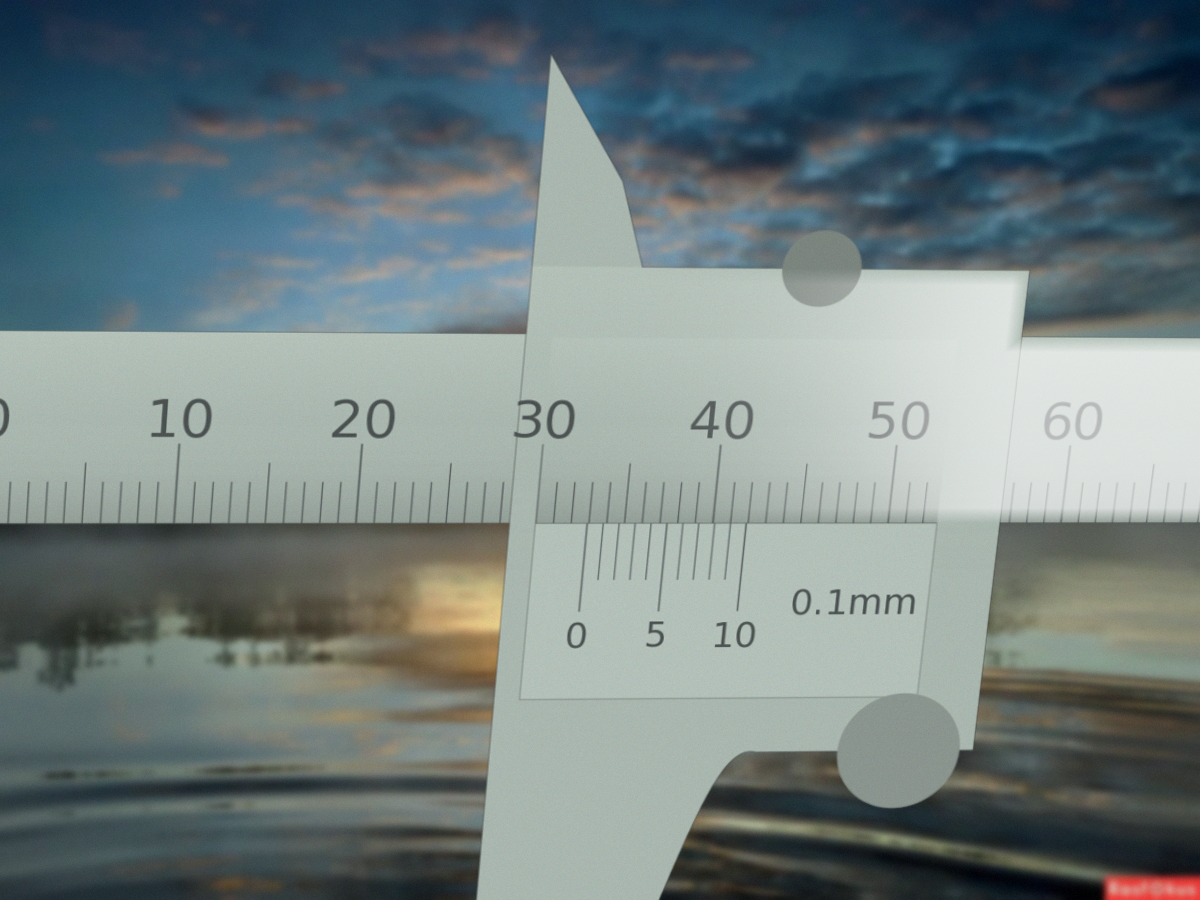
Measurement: 32.9 mm
